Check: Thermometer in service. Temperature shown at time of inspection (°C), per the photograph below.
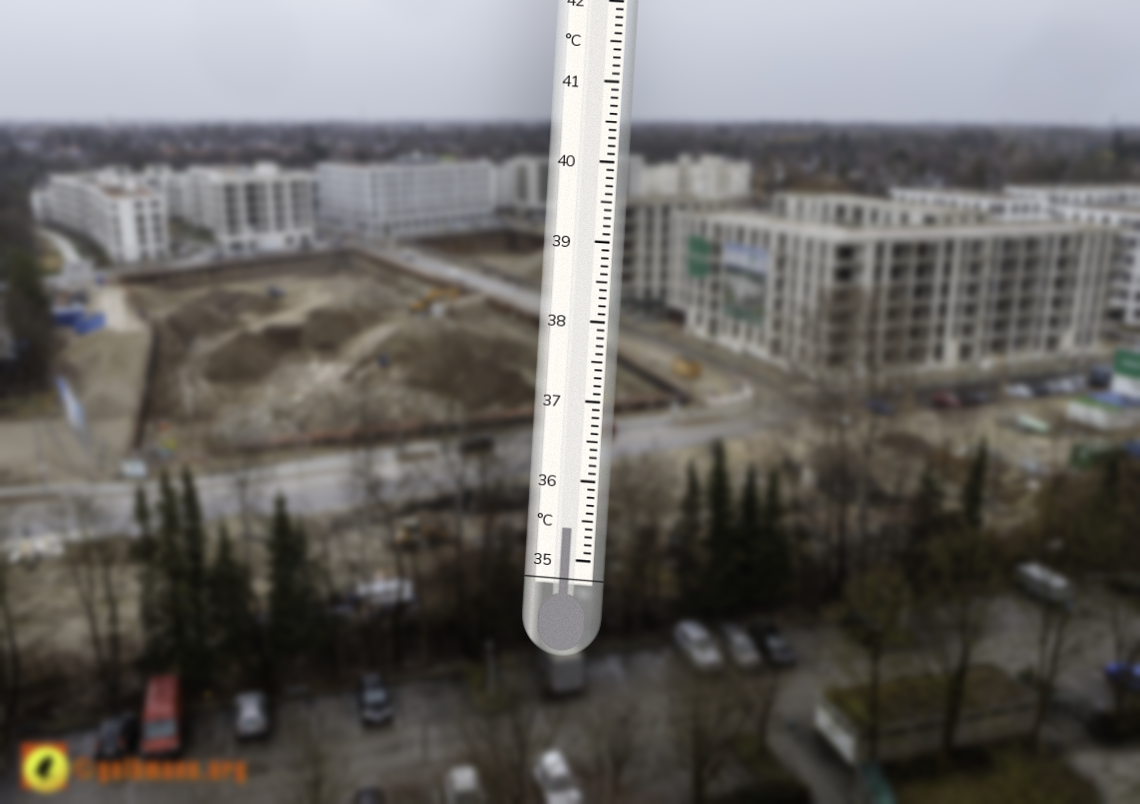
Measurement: 35.4 °C
